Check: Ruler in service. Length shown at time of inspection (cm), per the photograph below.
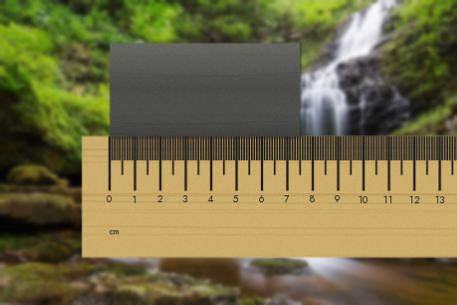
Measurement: 7.5 cm
